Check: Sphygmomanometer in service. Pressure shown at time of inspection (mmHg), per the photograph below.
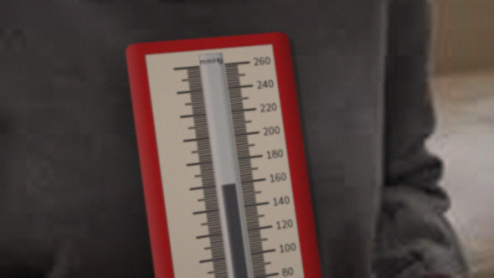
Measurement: 160 mmHg
